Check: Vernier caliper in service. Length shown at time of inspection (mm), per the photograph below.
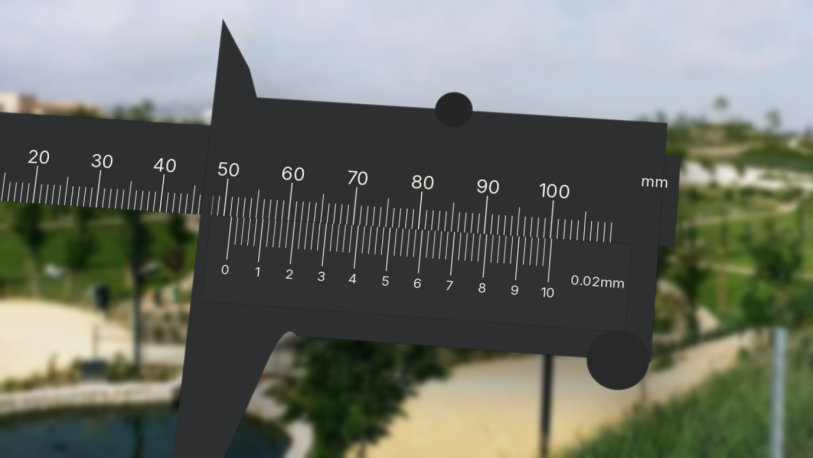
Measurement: 51.2 mm
